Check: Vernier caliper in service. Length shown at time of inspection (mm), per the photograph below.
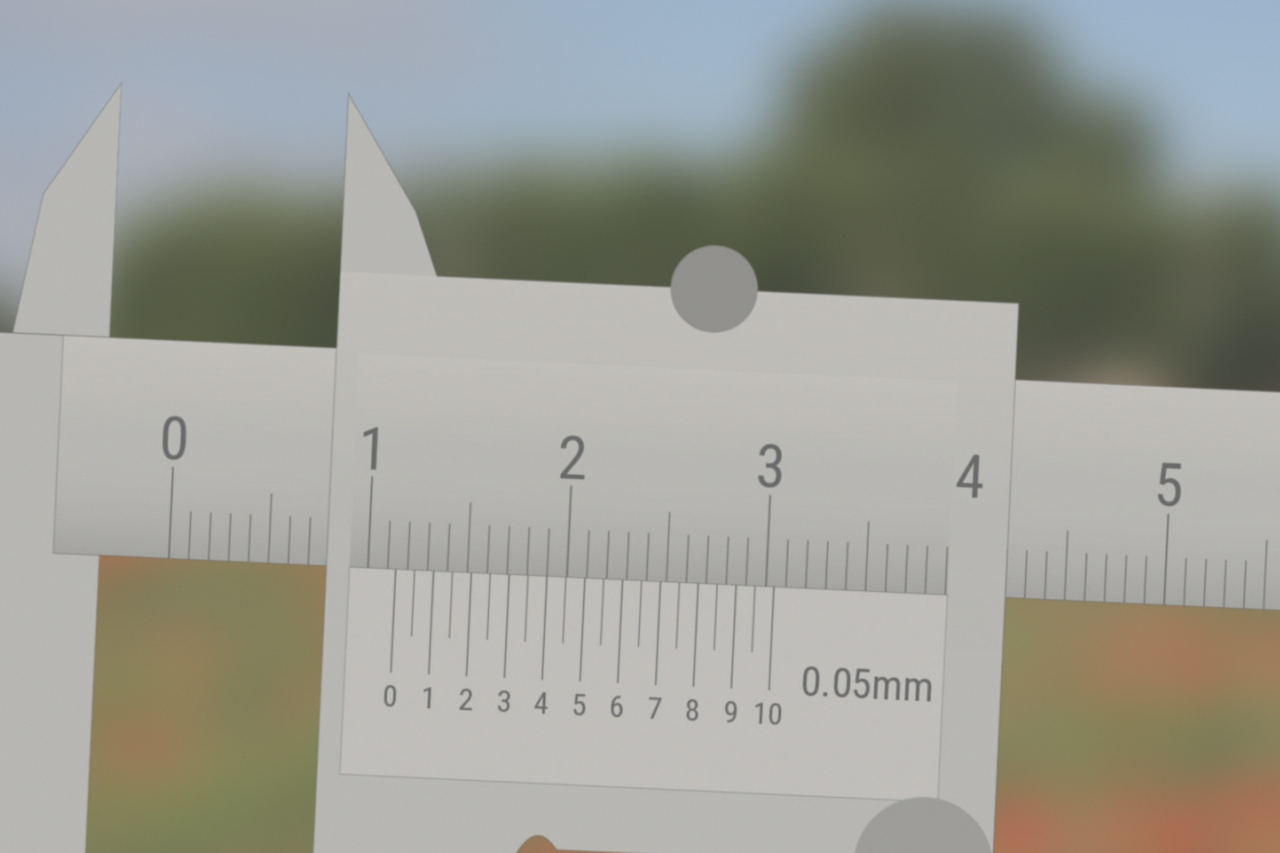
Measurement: 11.4 mm
